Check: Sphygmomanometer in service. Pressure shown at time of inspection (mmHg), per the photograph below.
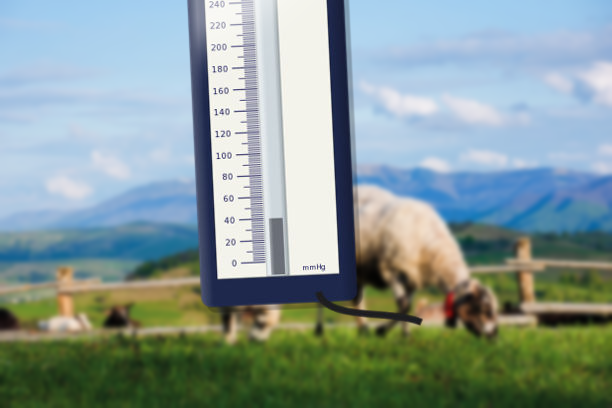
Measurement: 40 mmHg
